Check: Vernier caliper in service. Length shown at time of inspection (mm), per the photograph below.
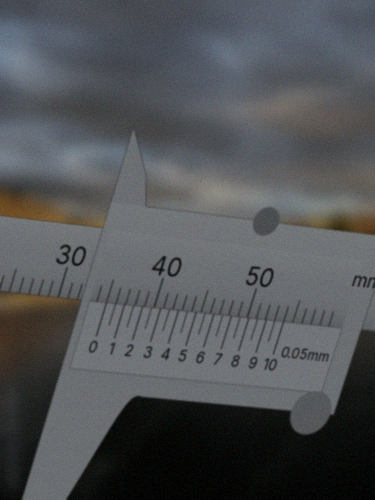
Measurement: 35.0 mm
